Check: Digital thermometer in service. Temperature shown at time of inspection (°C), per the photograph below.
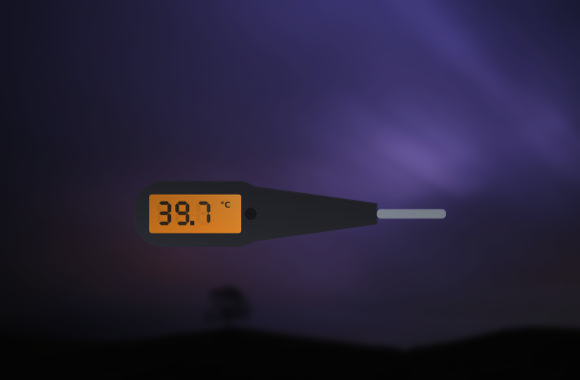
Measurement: 39.7 °C
